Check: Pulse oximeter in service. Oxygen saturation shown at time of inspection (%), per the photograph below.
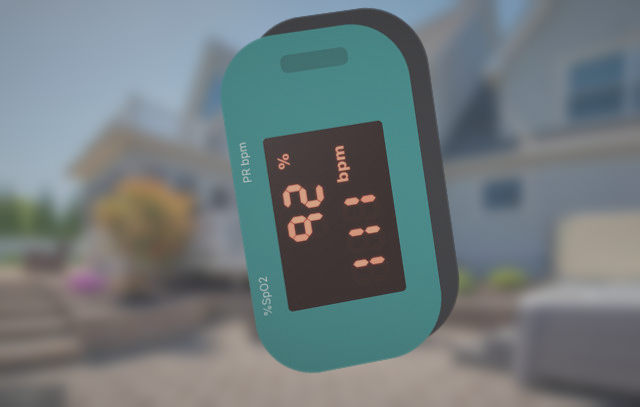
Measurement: 92 %
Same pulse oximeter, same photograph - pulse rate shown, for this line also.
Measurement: 111 bpm
